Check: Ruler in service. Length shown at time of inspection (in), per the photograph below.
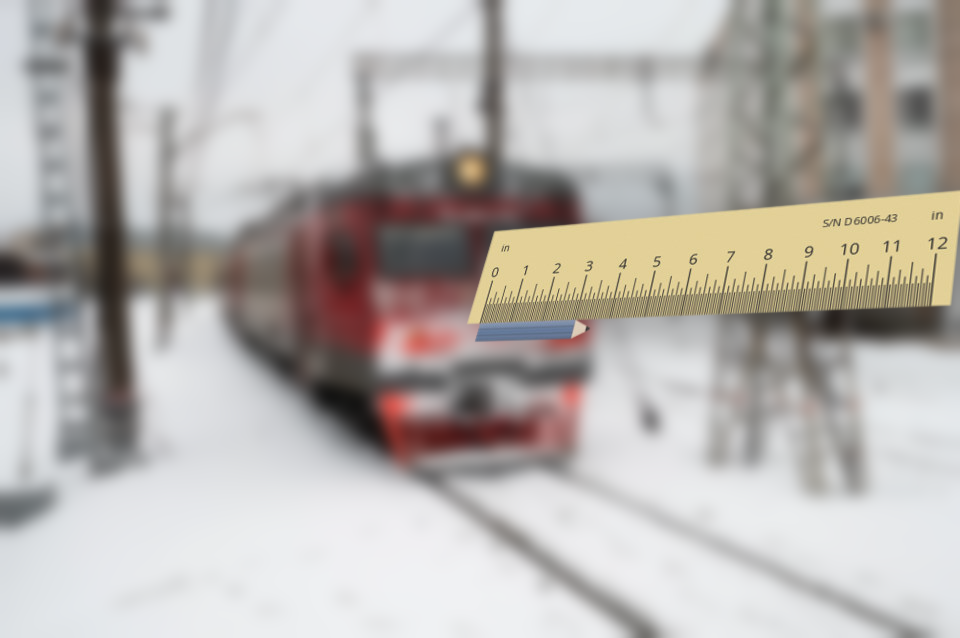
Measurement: 3.5 in
